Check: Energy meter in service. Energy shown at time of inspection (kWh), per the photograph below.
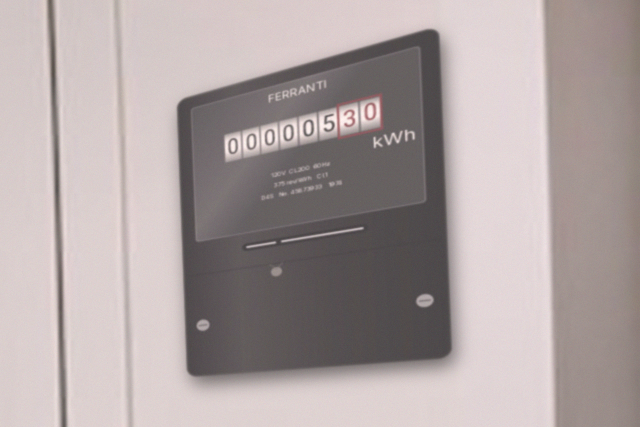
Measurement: 5.30 kWh
